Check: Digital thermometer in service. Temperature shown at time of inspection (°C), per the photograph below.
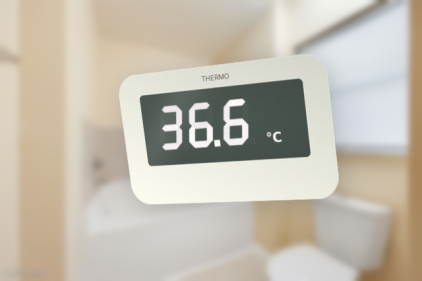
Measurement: 36.6 °C
